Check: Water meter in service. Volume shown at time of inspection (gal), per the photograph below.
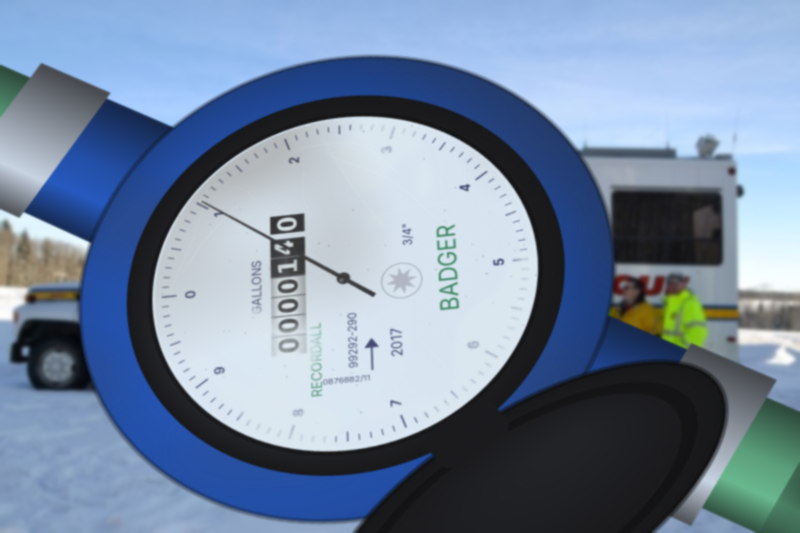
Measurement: 141.0 gal
